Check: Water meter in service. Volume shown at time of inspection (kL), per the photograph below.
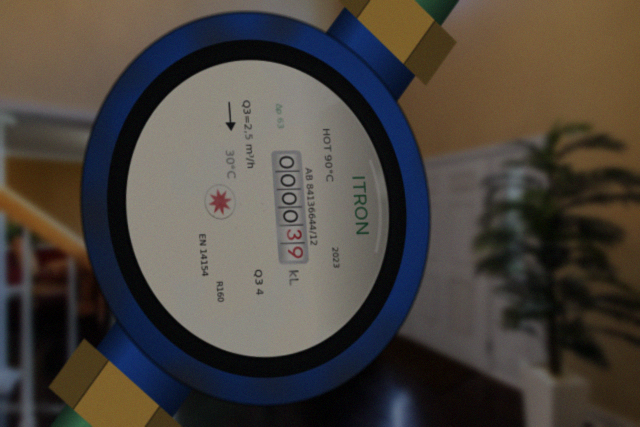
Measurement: 0.39 kL
